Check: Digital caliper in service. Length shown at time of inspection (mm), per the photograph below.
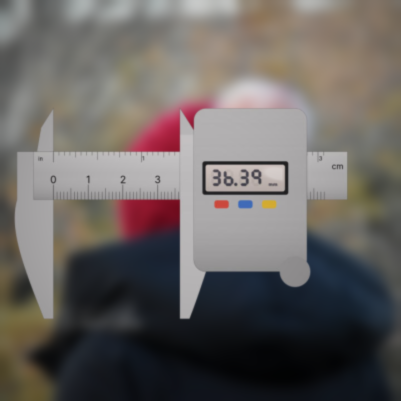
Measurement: 36.39 mm
